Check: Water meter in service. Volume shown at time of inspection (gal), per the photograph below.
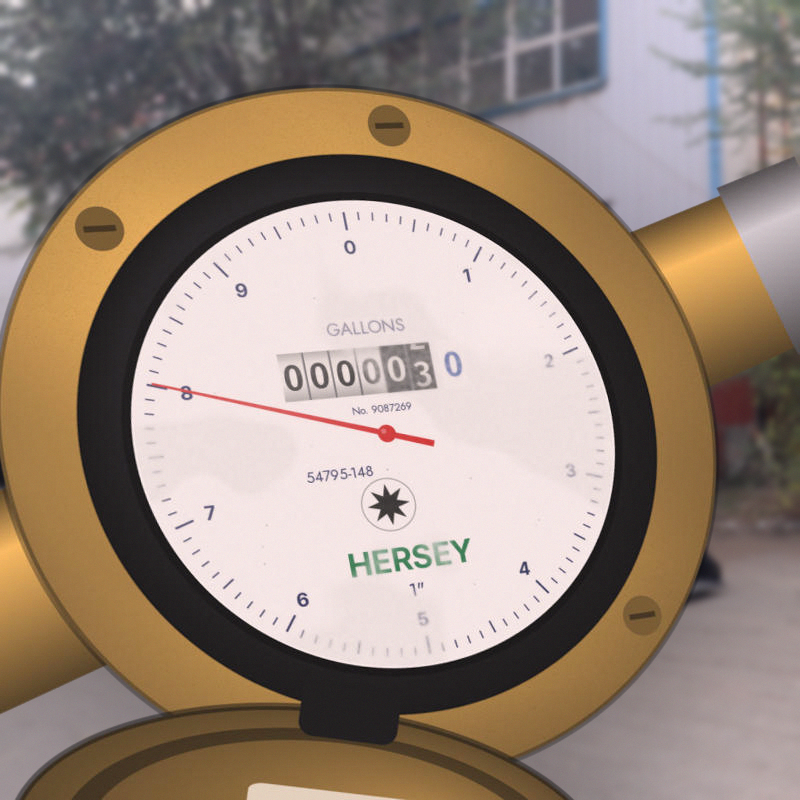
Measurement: 28.0 gal
